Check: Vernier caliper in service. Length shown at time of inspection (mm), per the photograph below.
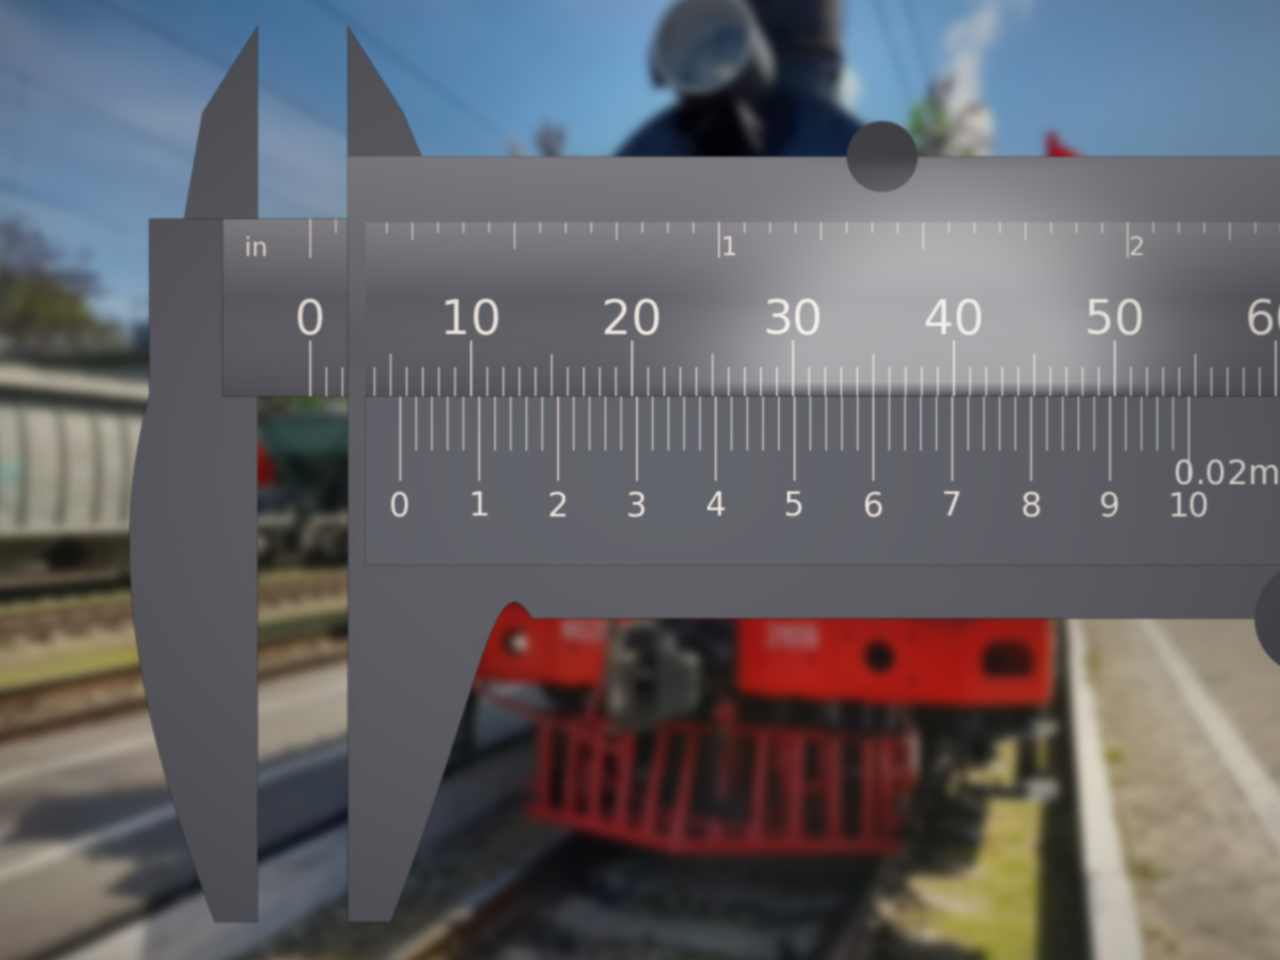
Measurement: 5.6 mm
